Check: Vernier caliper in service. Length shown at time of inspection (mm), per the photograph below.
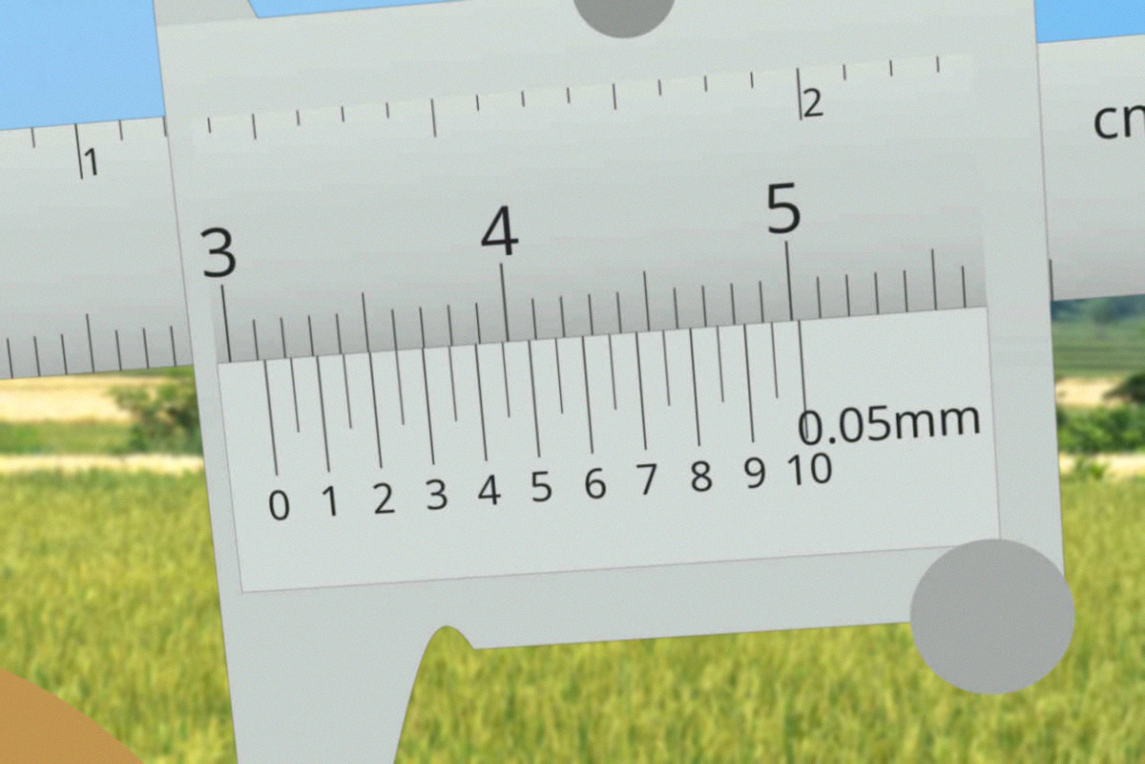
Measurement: 31.25 mm
